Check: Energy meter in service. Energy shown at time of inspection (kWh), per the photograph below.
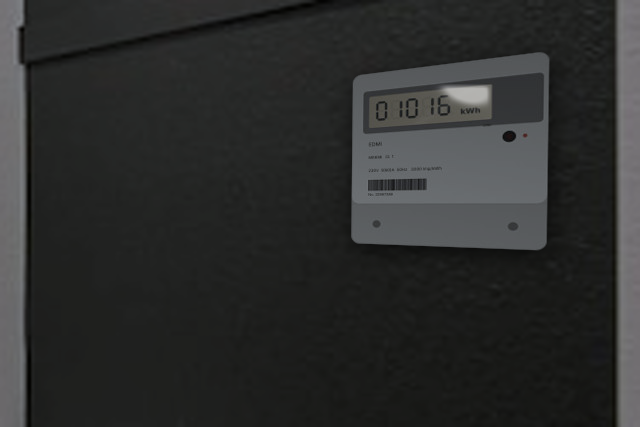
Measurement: 1016 kWh
